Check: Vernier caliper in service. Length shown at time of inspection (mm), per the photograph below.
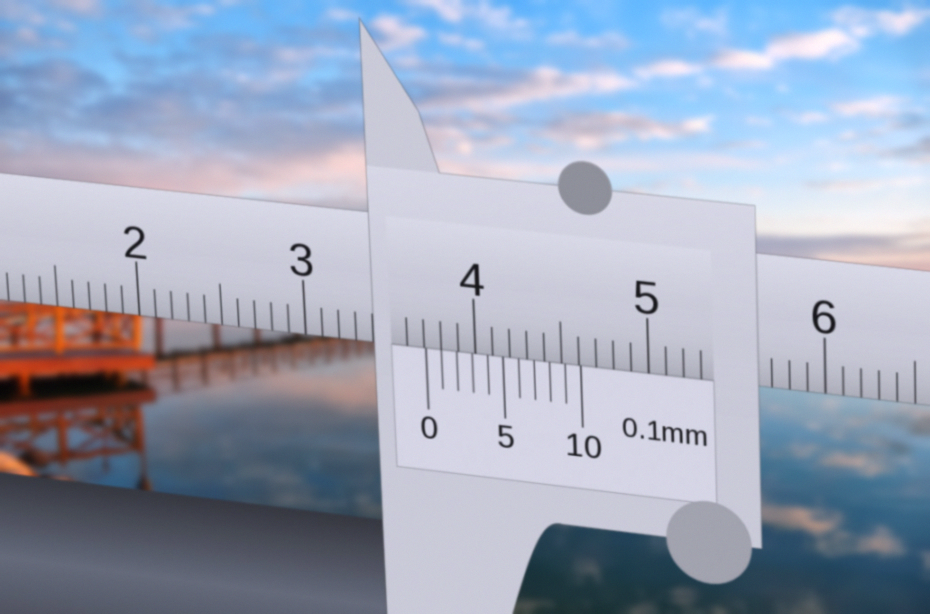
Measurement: 37.1 mm
